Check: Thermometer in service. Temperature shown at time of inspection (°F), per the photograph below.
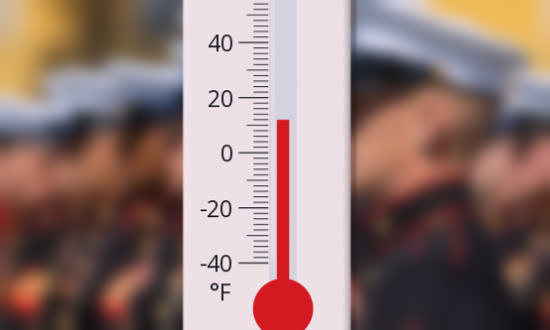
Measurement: 12 °F
